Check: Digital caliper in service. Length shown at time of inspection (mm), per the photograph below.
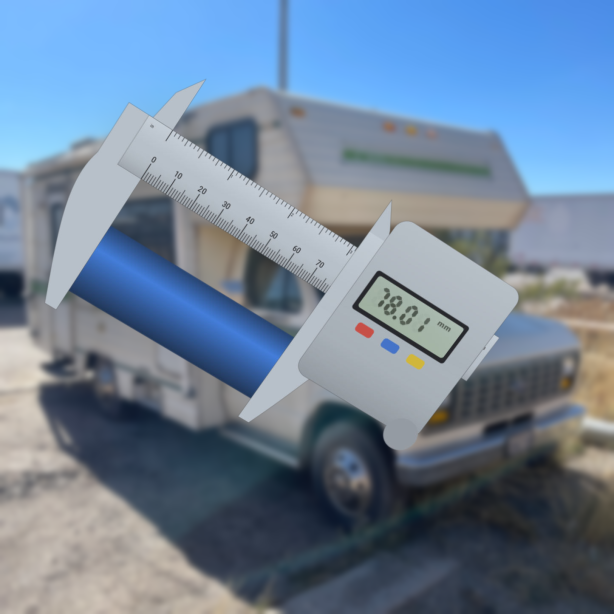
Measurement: 78.01 mm
